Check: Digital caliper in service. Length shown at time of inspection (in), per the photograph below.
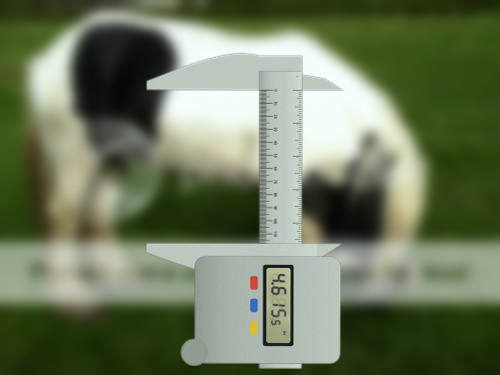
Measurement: 4.6155 in
